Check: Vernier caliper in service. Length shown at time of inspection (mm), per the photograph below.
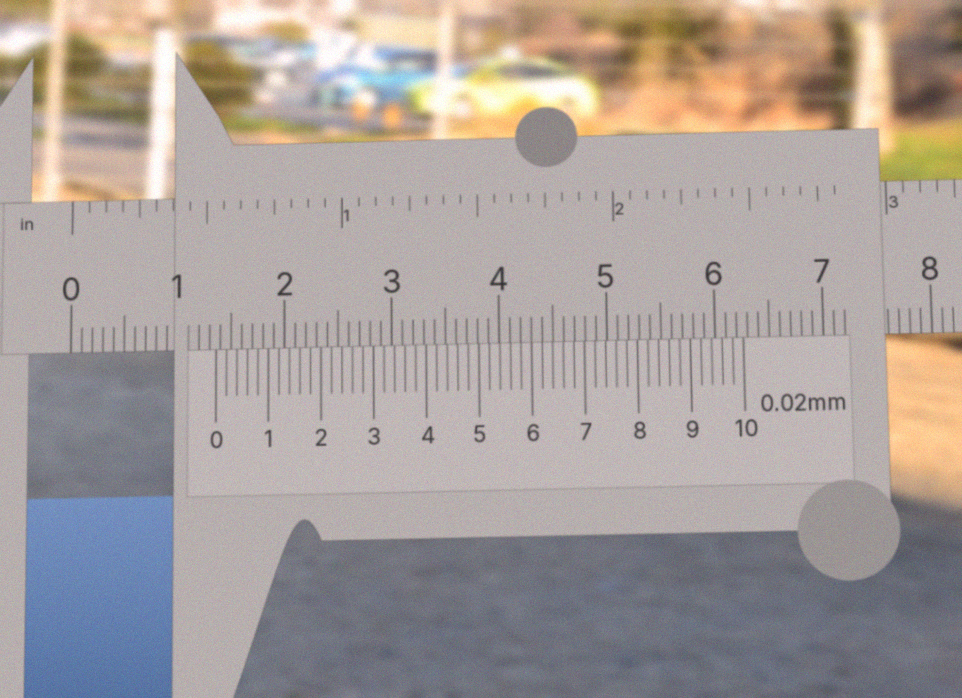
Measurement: 13.6 mm
